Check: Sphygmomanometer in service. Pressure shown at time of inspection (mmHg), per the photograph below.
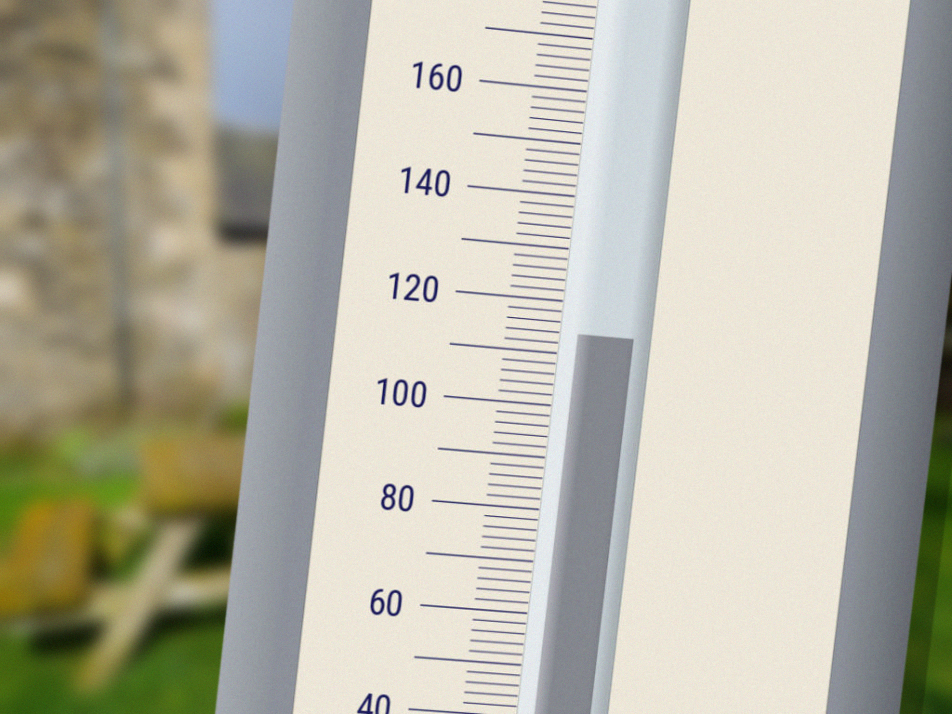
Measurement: 114 mmHg
